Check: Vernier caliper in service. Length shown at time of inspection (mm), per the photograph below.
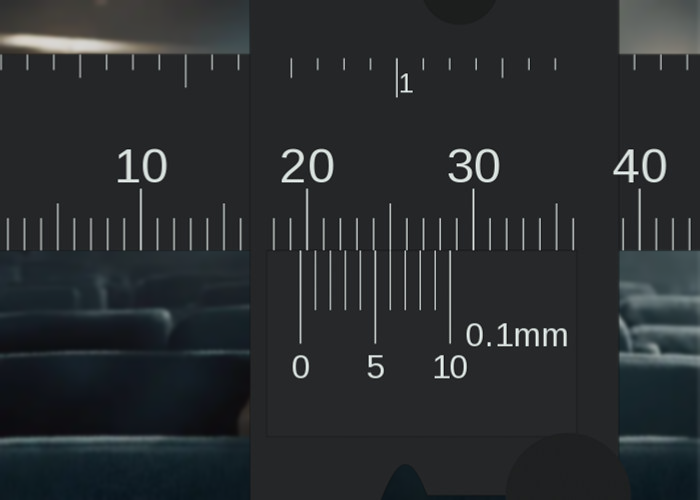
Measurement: 19.6 mm
